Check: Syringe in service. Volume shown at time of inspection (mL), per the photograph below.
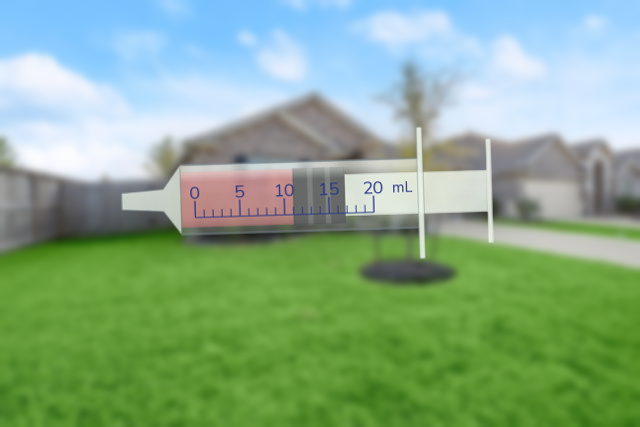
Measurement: 11 mL
